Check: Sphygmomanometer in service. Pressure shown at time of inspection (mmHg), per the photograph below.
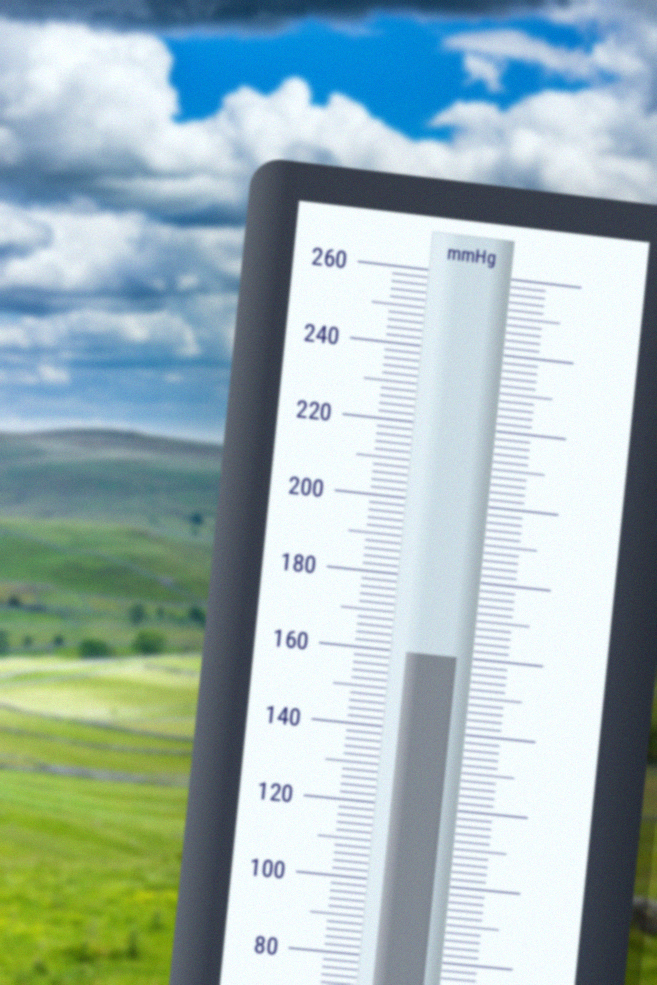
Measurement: 160 mmHg
